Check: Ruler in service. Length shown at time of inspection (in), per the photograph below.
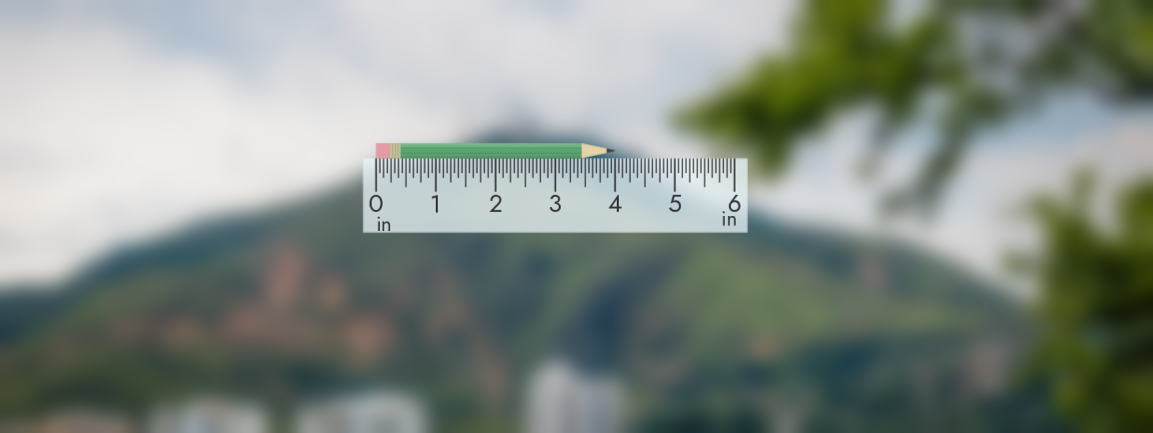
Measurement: 4 in
